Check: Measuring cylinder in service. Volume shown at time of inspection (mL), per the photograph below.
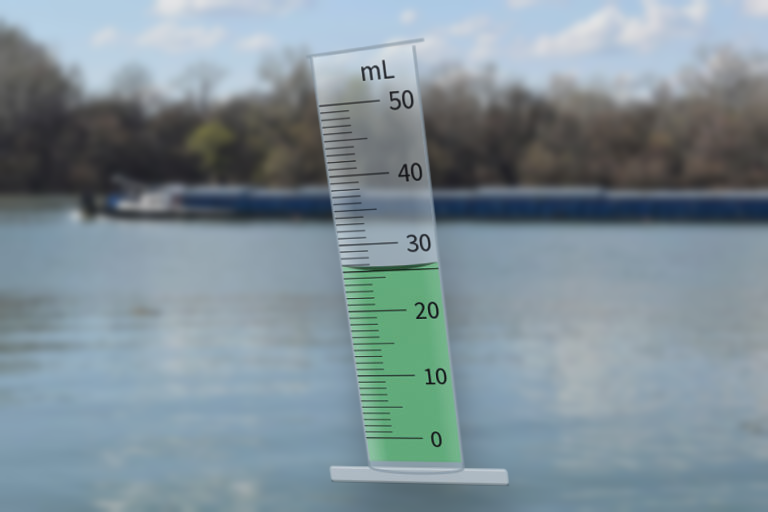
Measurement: 26 mL
